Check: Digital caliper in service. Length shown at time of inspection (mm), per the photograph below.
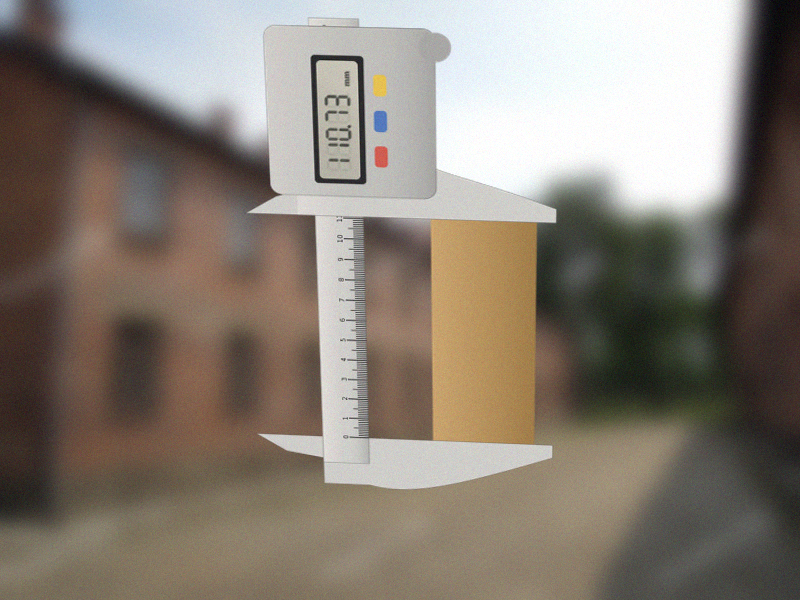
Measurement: 110.73 mm
